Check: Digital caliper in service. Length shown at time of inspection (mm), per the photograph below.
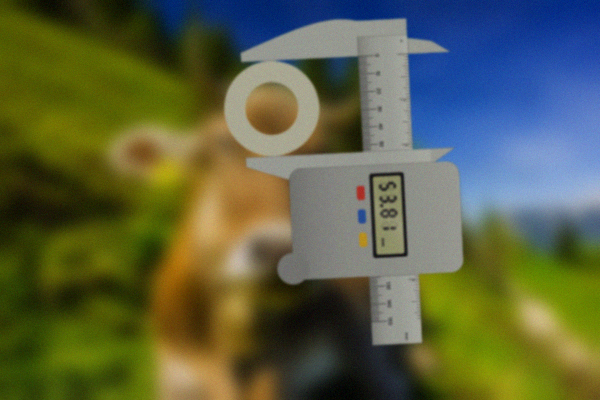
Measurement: 53.81 mm
